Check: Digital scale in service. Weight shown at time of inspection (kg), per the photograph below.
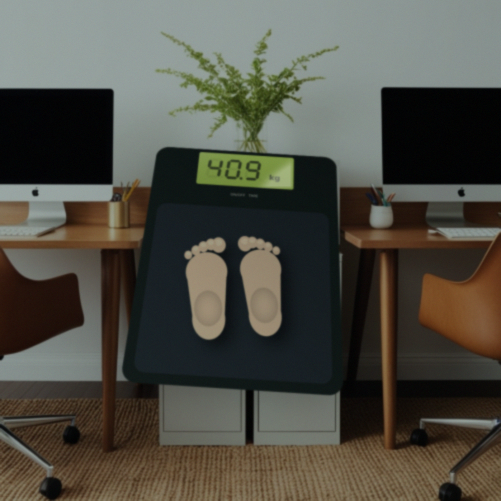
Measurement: 40.9 kg
